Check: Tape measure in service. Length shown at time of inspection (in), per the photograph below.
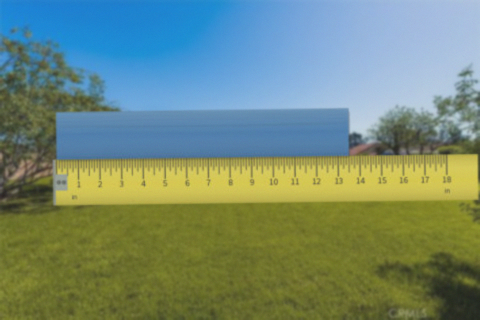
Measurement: 13.5 in
